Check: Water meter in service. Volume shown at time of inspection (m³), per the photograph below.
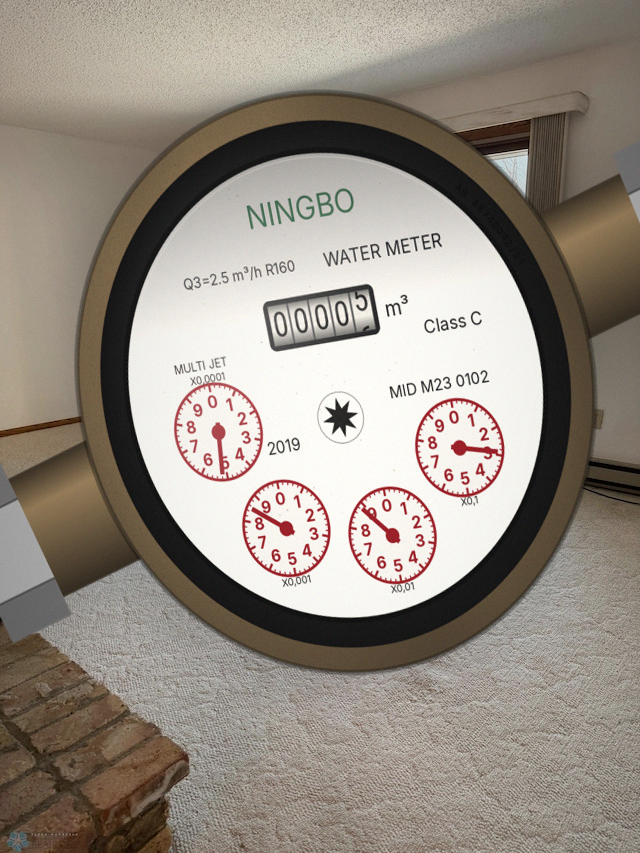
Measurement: 5.2885 m³
